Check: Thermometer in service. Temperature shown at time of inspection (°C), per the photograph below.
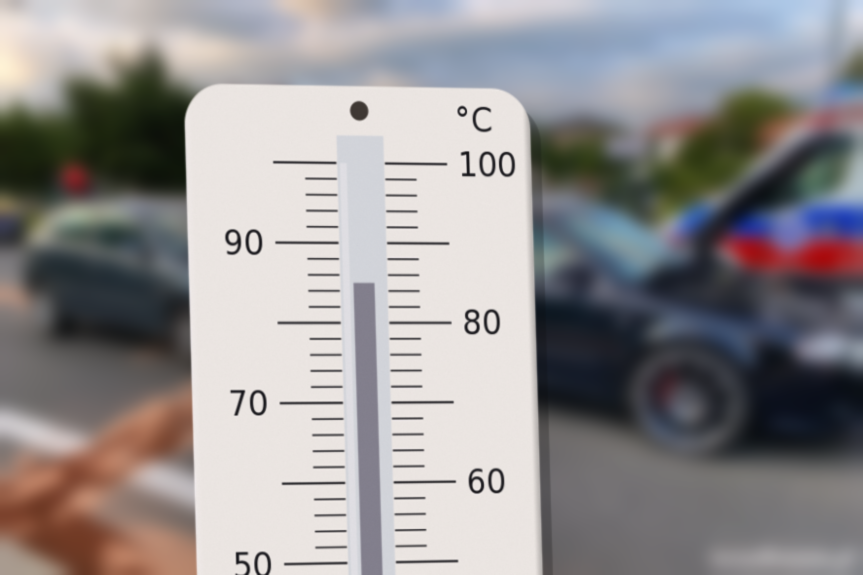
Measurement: 85 °C
